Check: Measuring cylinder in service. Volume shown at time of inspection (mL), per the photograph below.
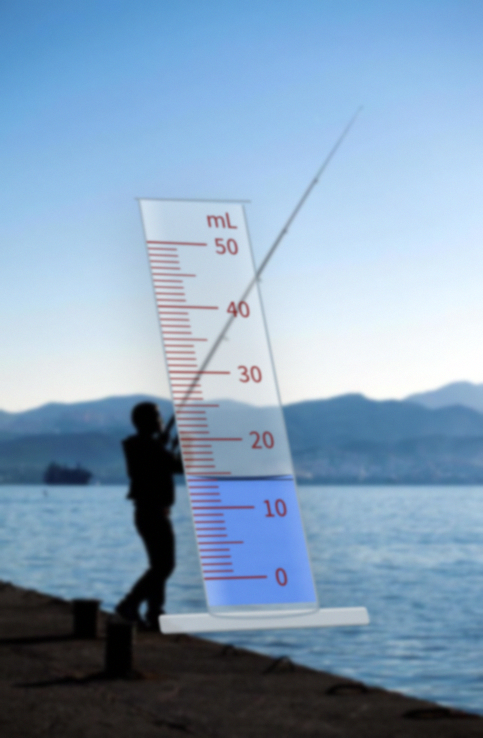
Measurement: 14 mL
